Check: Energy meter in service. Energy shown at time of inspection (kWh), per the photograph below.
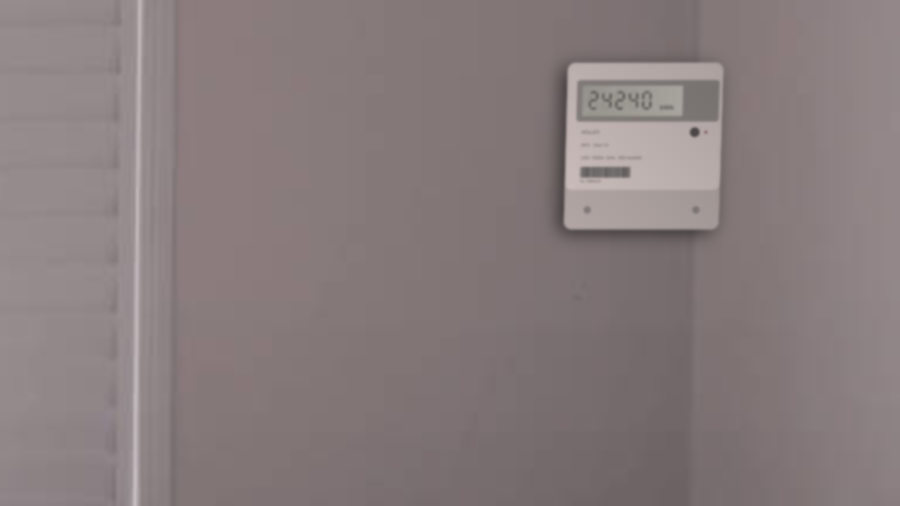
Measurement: 24240 kWh
